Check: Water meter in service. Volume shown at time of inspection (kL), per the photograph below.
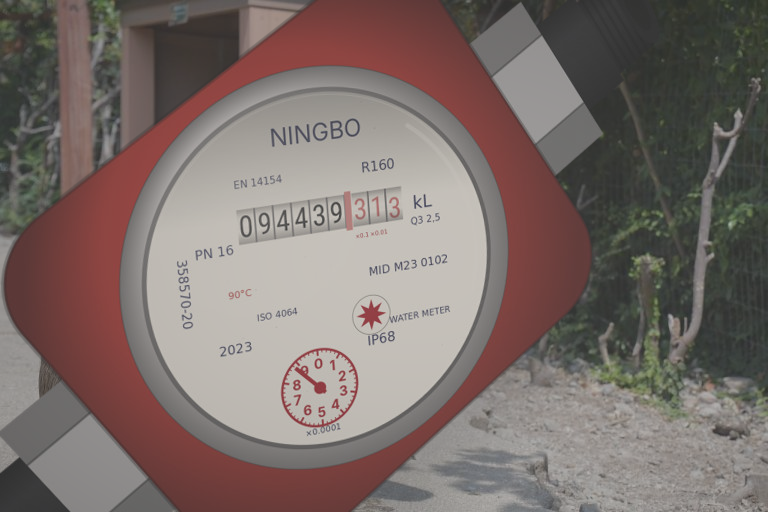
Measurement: 94439.3128 kL
